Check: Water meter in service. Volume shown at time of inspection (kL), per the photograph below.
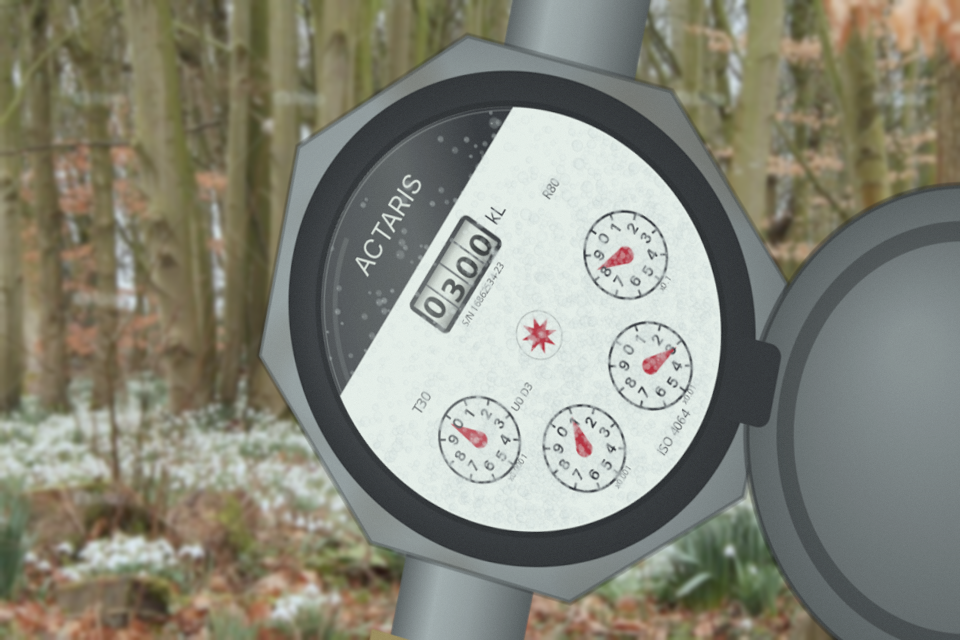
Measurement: 299.8309 kL
